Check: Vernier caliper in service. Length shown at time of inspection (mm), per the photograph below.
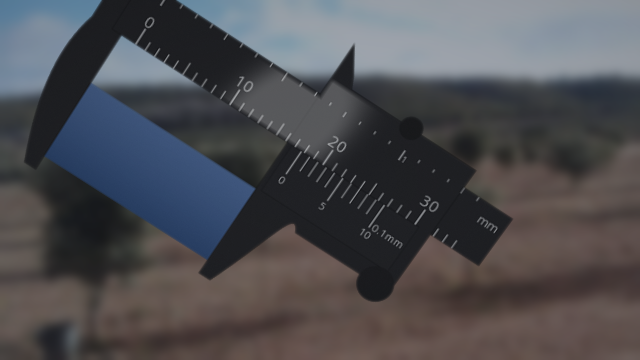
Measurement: 17.7 mm
